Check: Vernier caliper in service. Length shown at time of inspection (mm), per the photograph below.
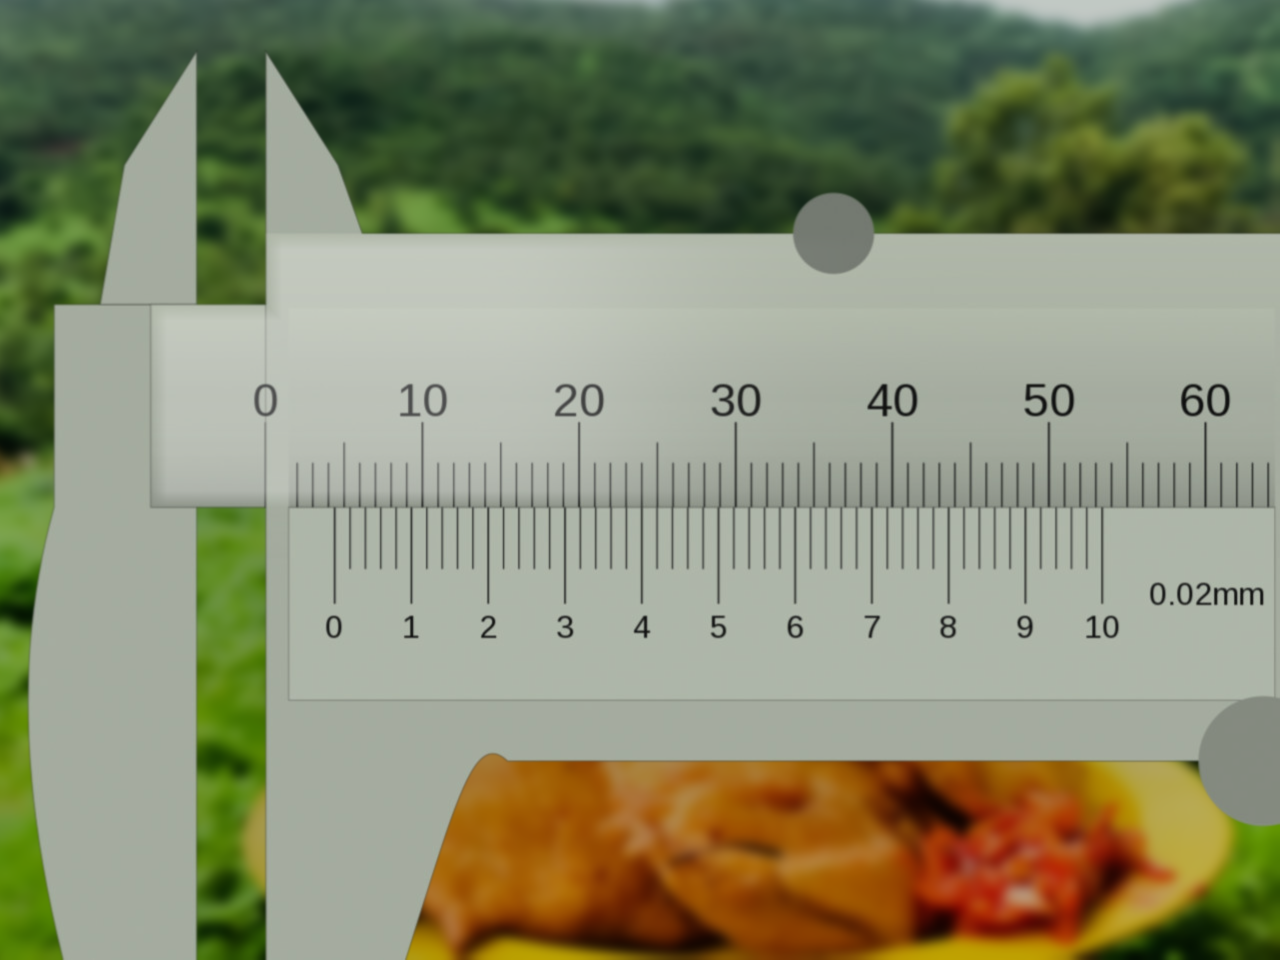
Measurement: 4.4 mm
